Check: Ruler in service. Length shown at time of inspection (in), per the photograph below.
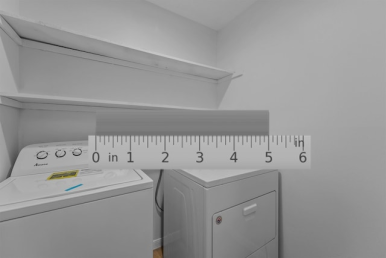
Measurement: 5 in
